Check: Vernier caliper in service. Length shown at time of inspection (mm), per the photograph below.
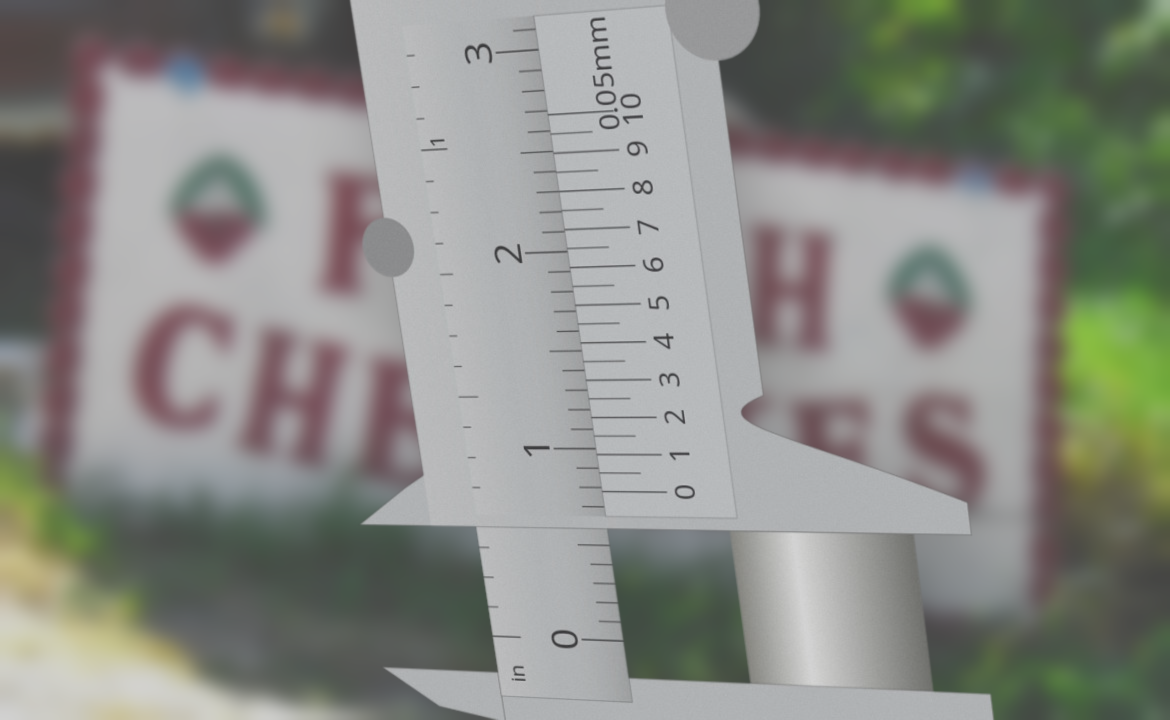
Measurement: 7.8 mm
